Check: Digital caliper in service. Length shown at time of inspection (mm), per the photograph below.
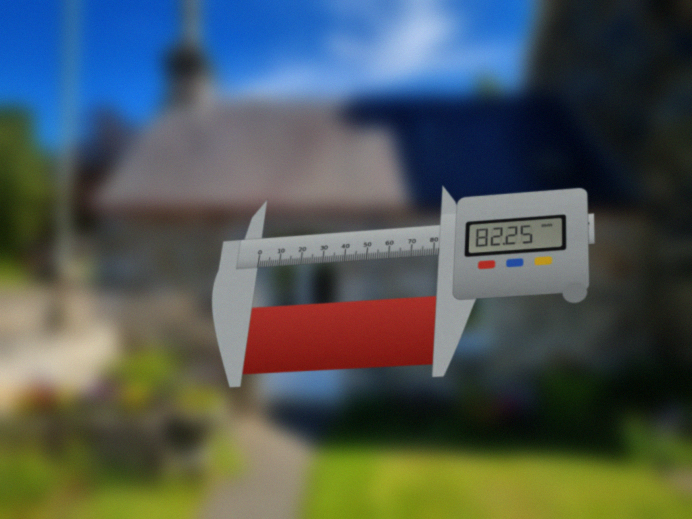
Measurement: 82.25 mm
